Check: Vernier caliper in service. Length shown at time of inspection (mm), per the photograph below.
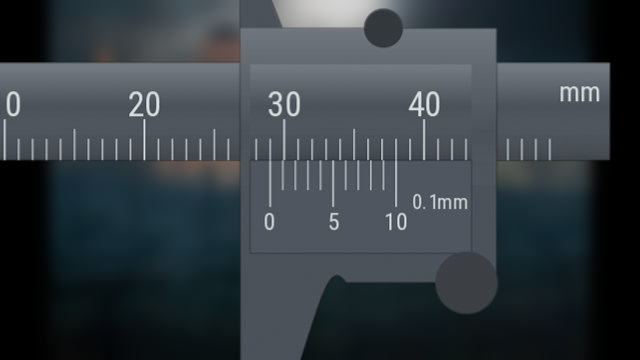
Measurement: 29.0 mm
